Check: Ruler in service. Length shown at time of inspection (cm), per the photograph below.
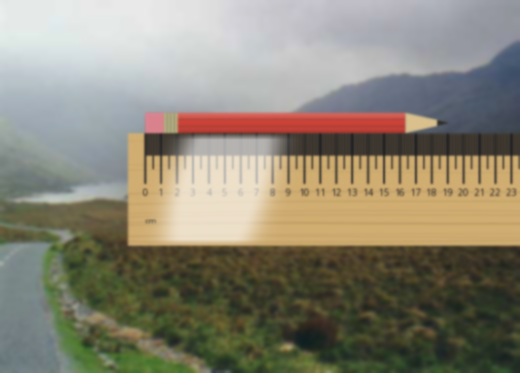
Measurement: 19 cm
